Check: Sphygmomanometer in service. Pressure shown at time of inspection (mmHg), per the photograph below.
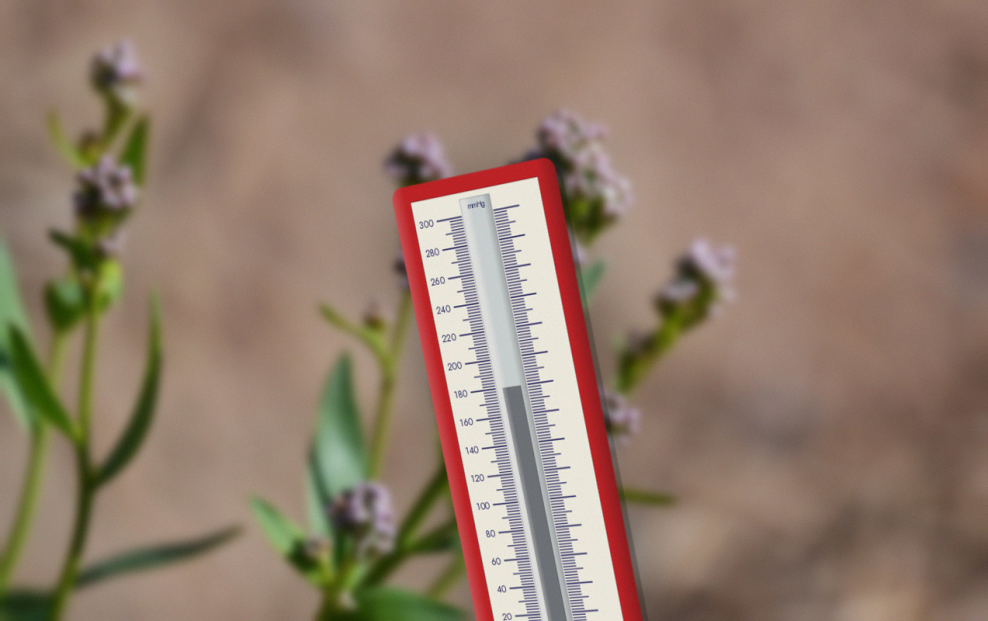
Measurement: 180 mmHg
